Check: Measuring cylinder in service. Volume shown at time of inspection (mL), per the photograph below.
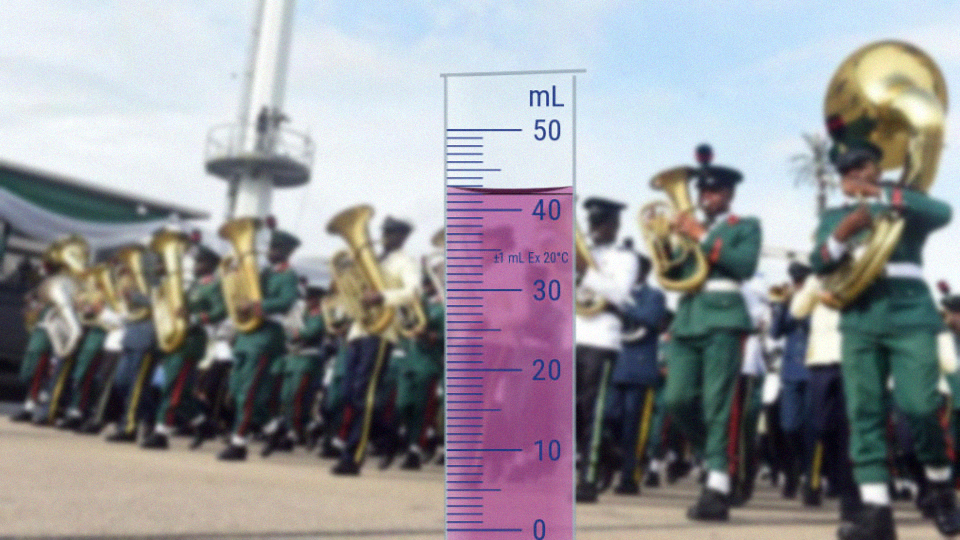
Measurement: 42 mL
